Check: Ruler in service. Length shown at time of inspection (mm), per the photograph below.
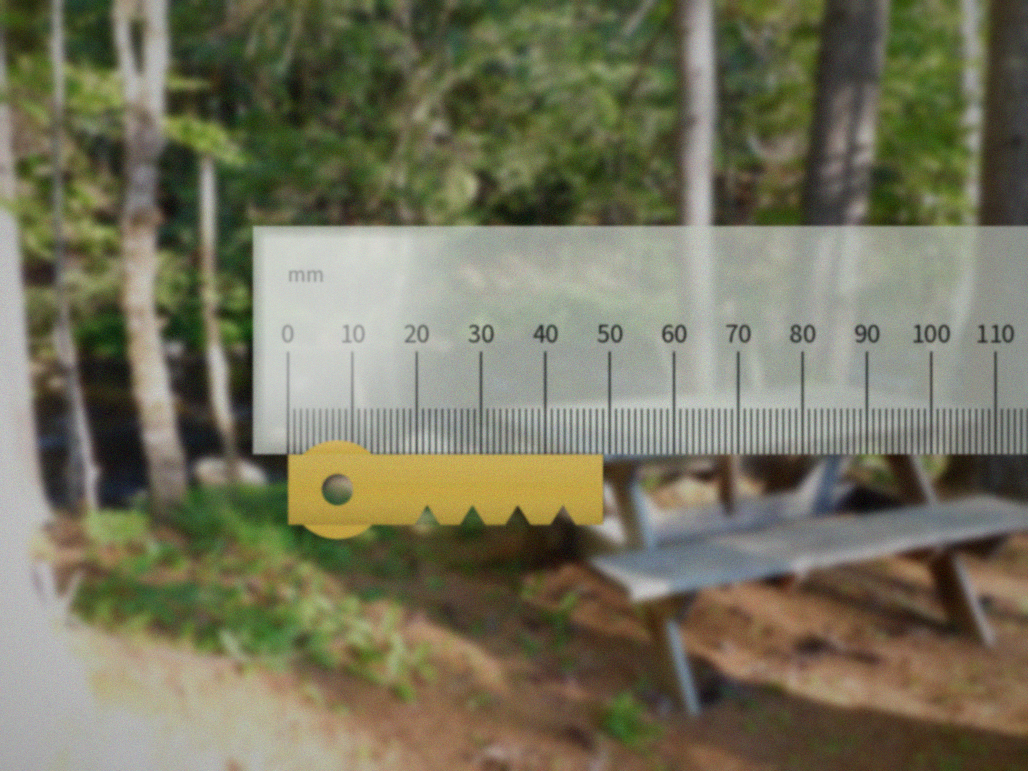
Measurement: 49 mm
